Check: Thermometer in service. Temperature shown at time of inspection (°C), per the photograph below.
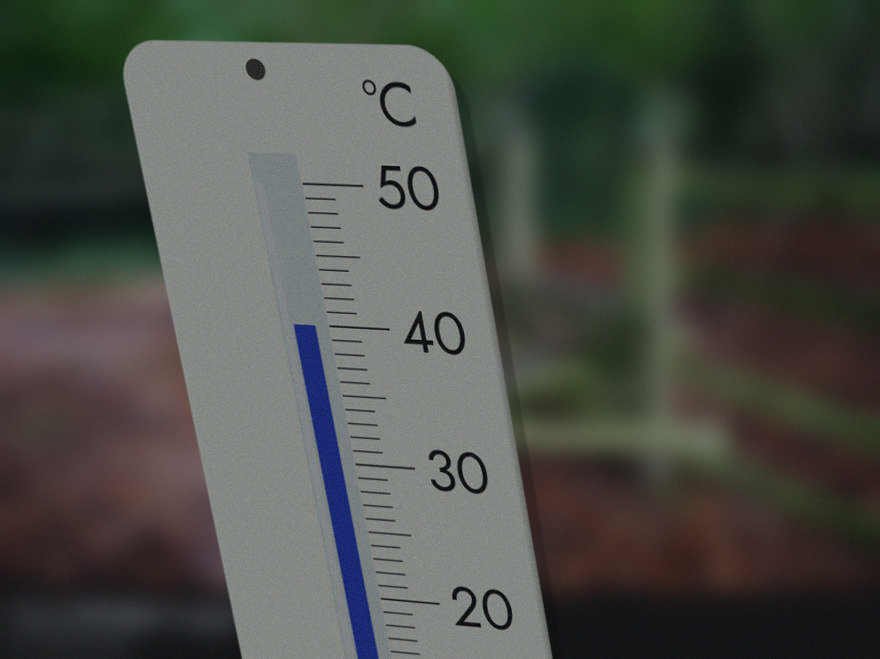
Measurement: 40 °C
